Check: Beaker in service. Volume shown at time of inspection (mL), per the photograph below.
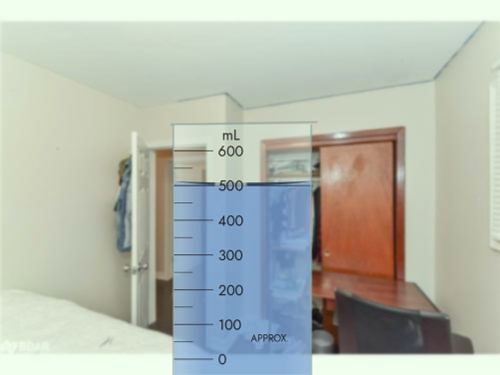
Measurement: 500 mL
